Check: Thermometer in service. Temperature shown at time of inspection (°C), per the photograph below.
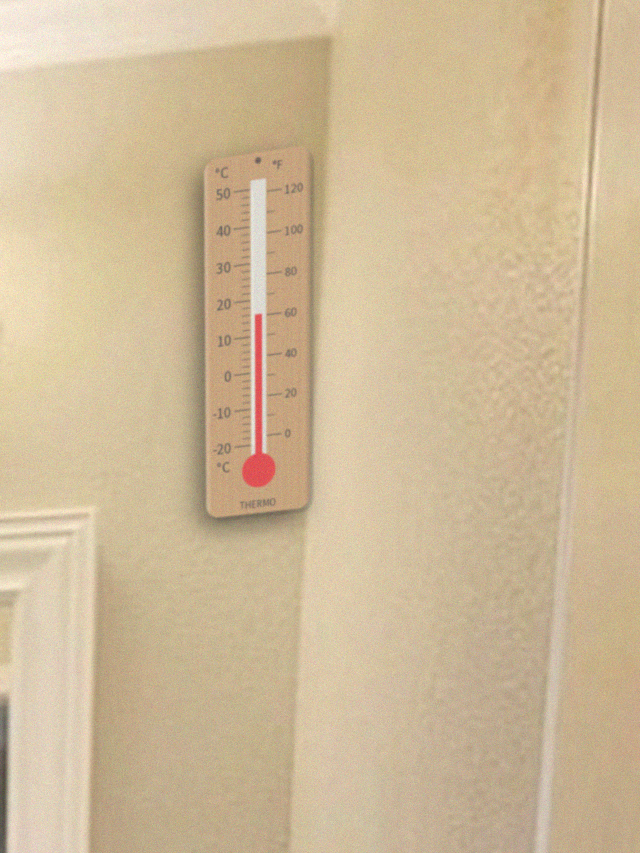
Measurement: 16 °C
